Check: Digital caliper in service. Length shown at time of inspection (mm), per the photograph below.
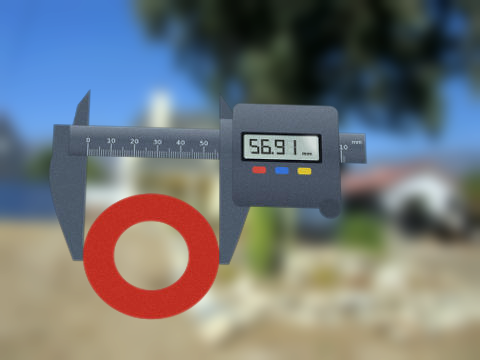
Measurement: 56.91 mm
